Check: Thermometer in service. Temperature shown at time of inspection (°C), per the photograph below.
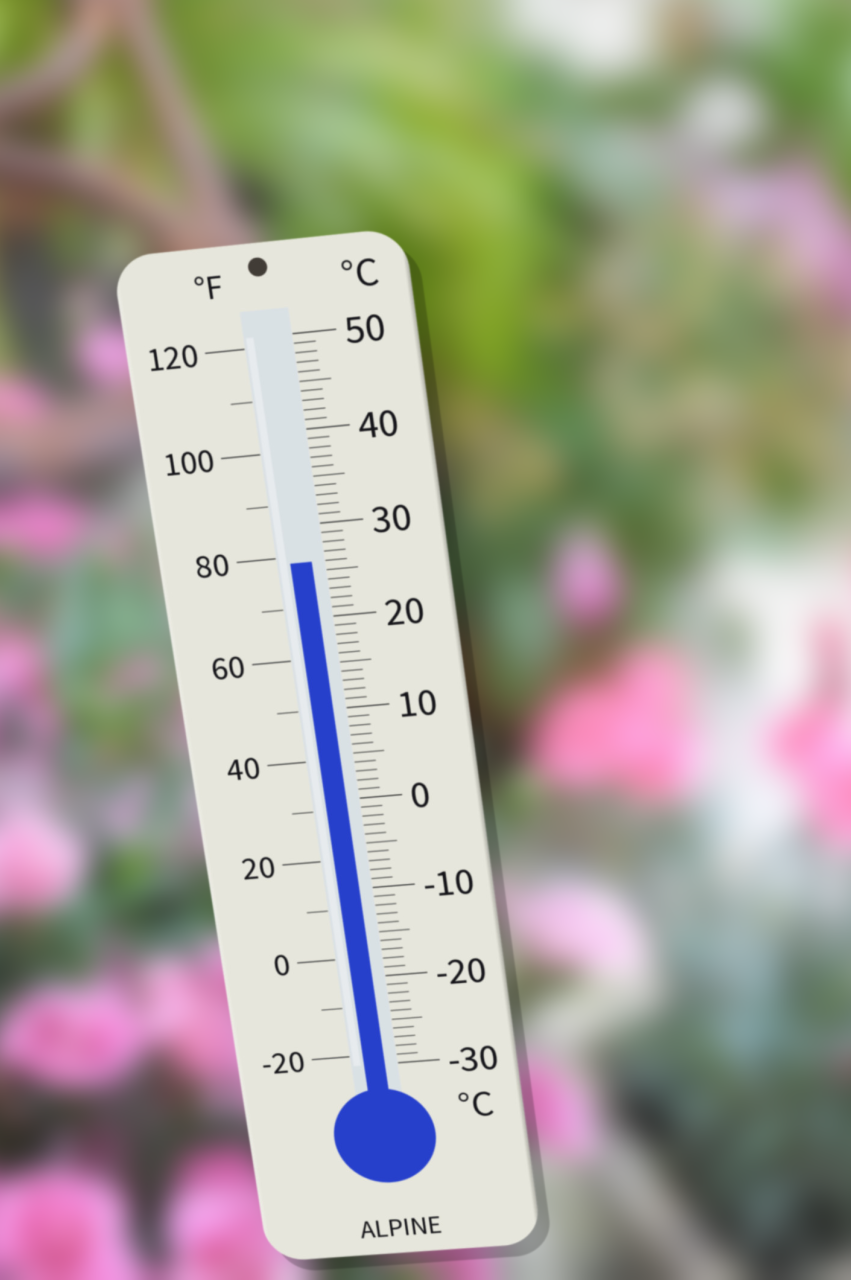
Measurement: 26 °C
